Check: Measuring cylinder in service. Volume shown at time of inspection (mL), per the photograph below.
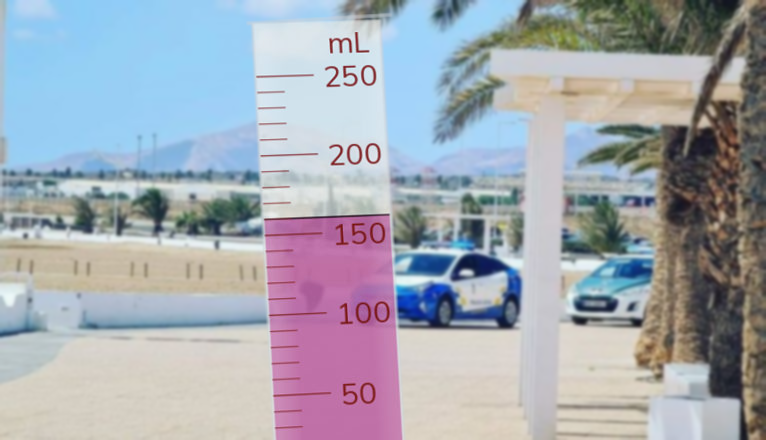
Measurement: 160 mL
